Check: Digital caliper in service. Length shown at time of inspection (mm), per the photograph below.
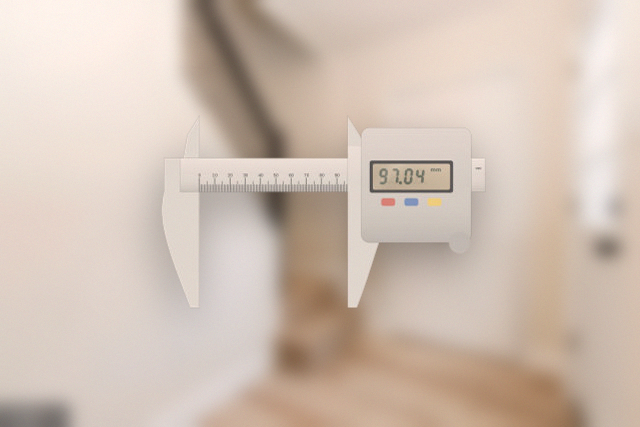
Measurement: 97.04 mm
